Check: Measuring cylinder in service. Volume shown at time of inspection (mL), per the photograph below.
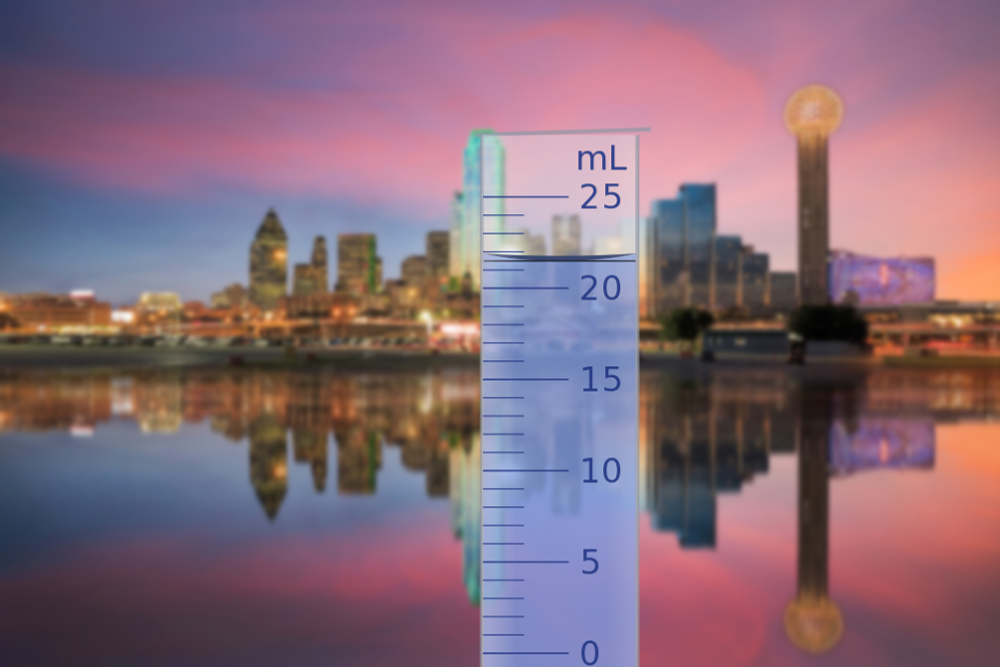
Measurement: 21.5 mL
